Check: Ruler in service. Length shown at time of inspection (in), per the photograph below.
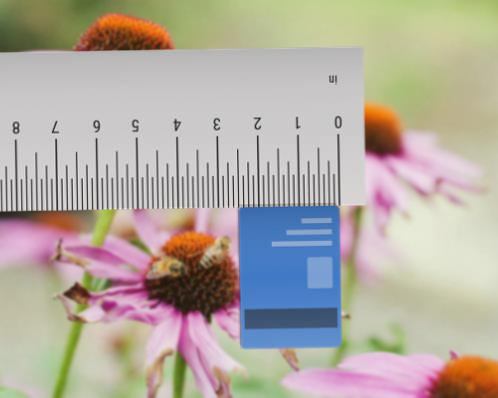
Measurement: 2.5 in
